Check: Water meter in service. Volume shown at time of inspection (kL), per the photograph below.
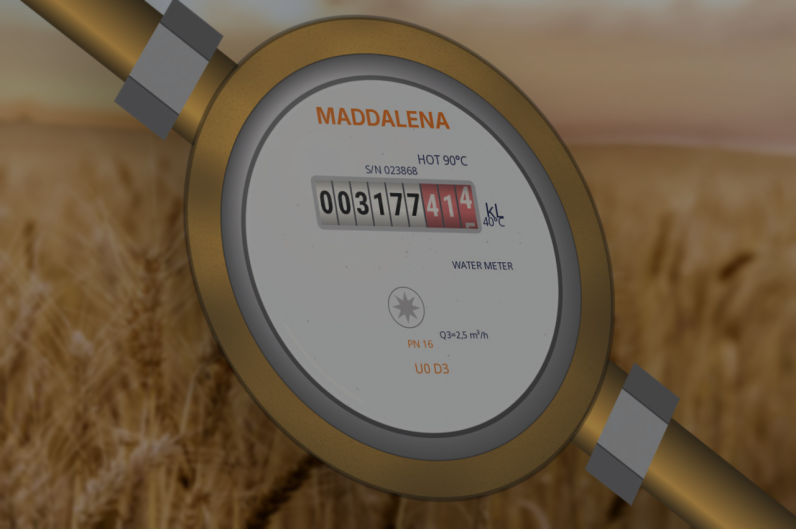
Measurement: 3177.414 kL
